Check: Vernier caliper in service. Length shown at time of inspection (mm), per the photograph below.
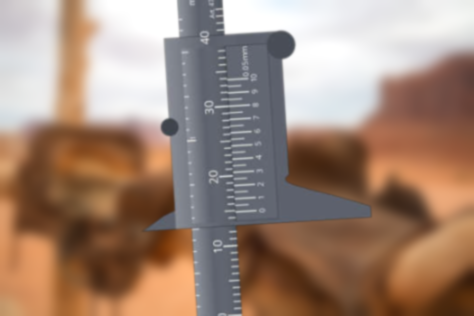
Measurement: 14.8 mm
